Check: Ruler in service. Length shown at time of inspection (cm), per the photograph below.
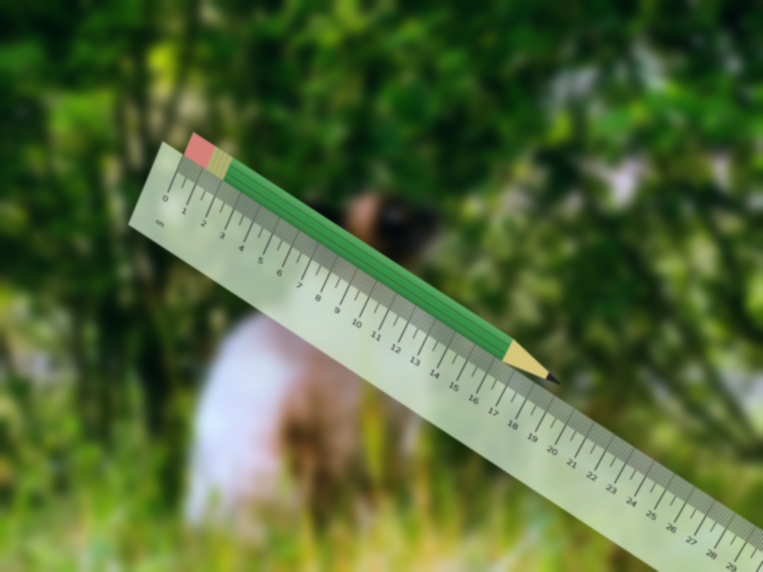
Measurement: 19 cm
